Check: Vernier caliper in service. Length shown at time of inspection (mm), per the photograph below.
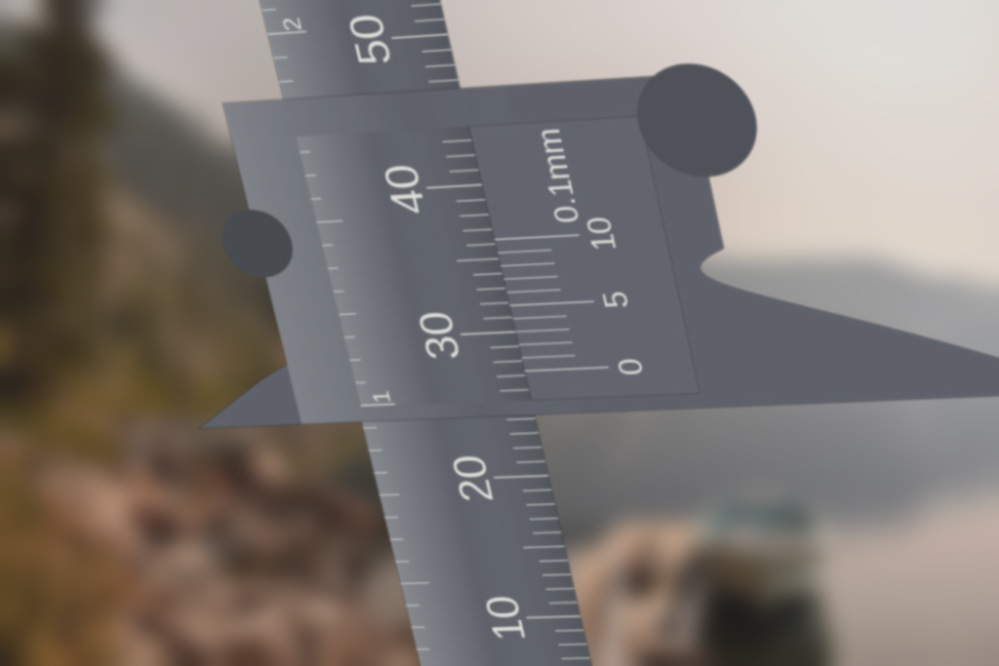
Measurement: 27.3 mm
